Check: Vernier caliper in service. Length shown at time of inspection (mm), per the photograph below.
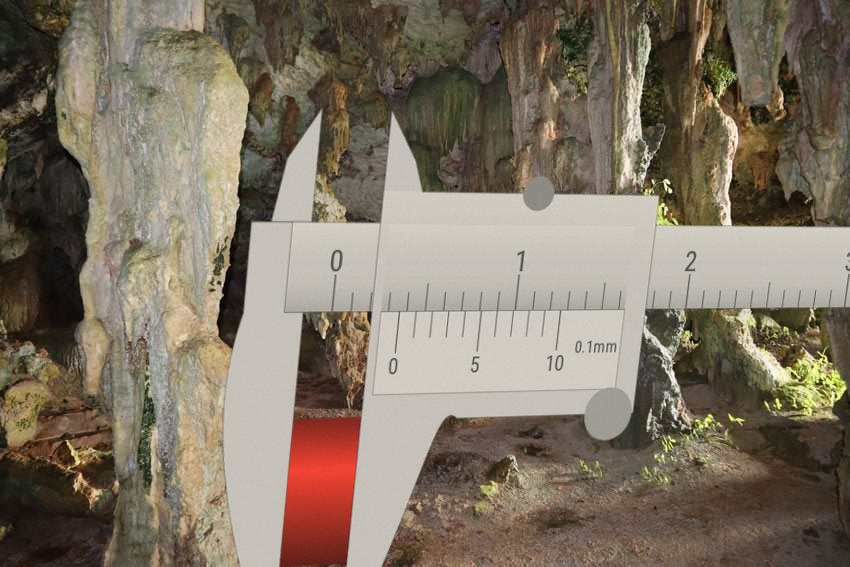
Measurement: 3.6 mm
